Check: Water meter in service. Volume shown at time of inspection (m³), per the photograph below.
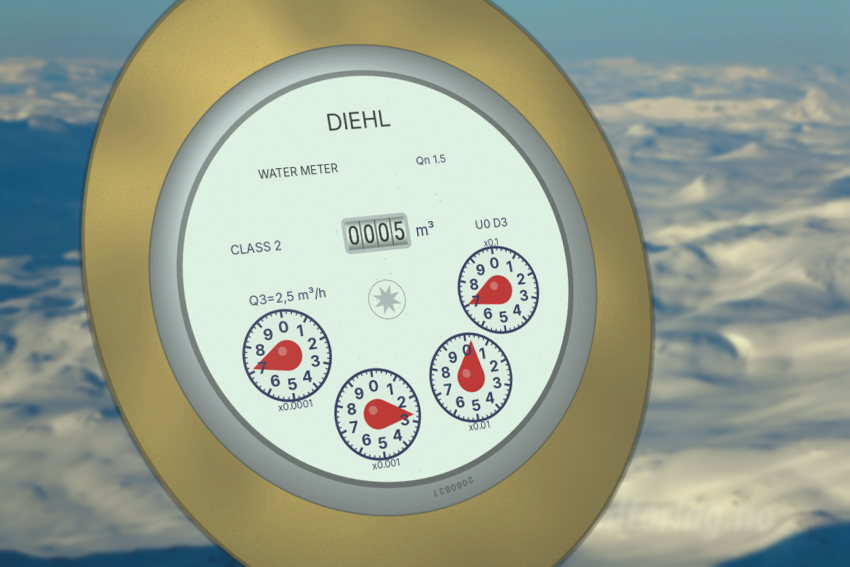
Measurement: 5.7027 m³
